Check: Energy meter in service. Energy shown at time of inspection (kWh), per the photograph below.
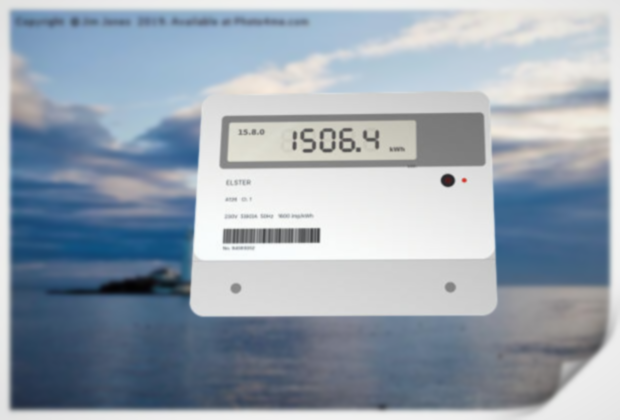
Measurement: 1506.4 kWh
